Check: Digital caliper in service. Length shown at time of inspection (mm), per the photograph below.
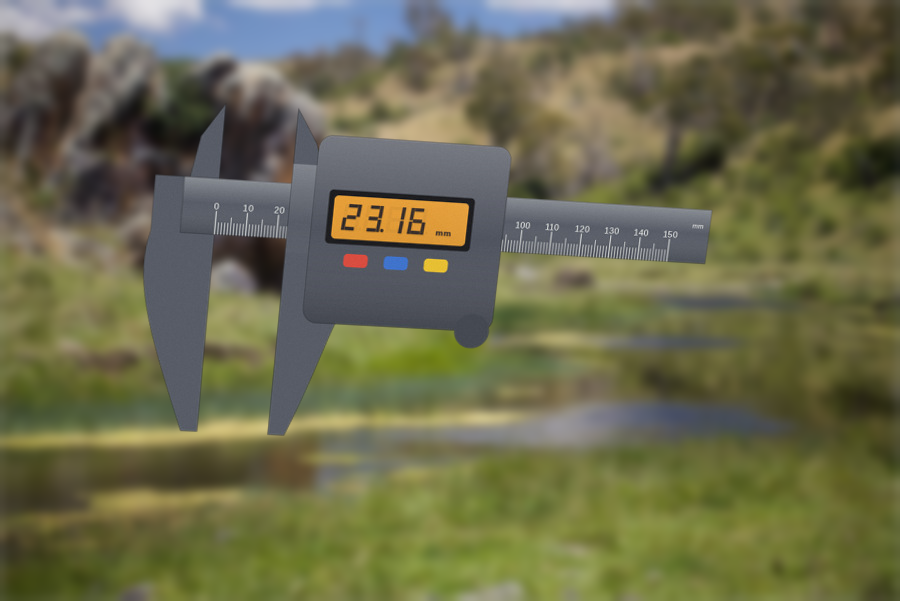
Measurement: 23.16 mm
